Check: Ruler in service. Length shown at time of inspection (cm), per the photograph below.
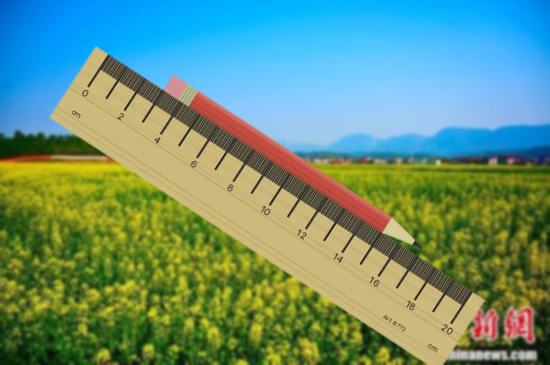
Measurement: 14 cm
